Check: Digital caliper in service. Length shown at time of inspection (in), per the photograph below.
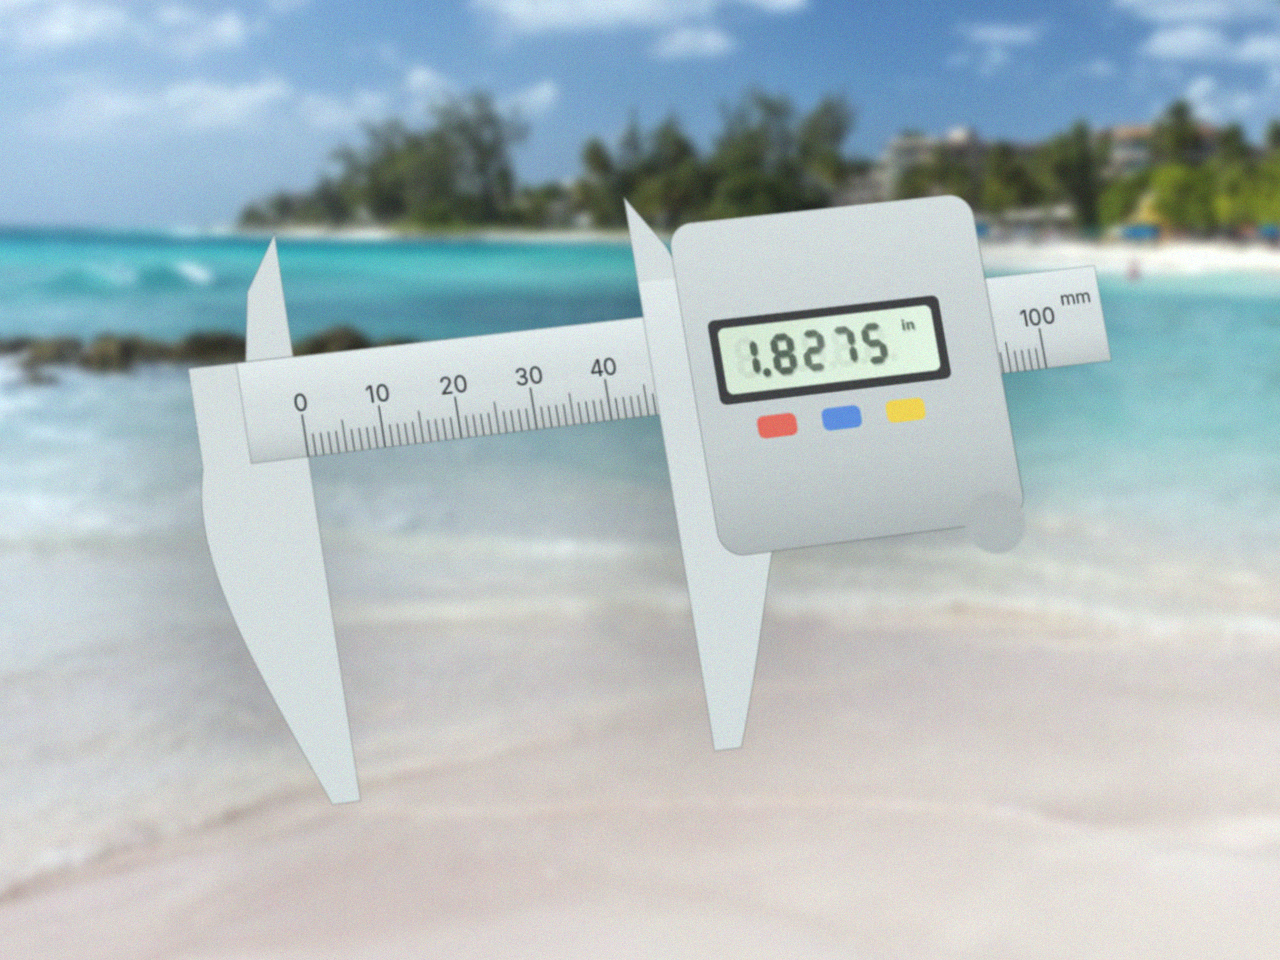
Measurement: 1.8275 in
